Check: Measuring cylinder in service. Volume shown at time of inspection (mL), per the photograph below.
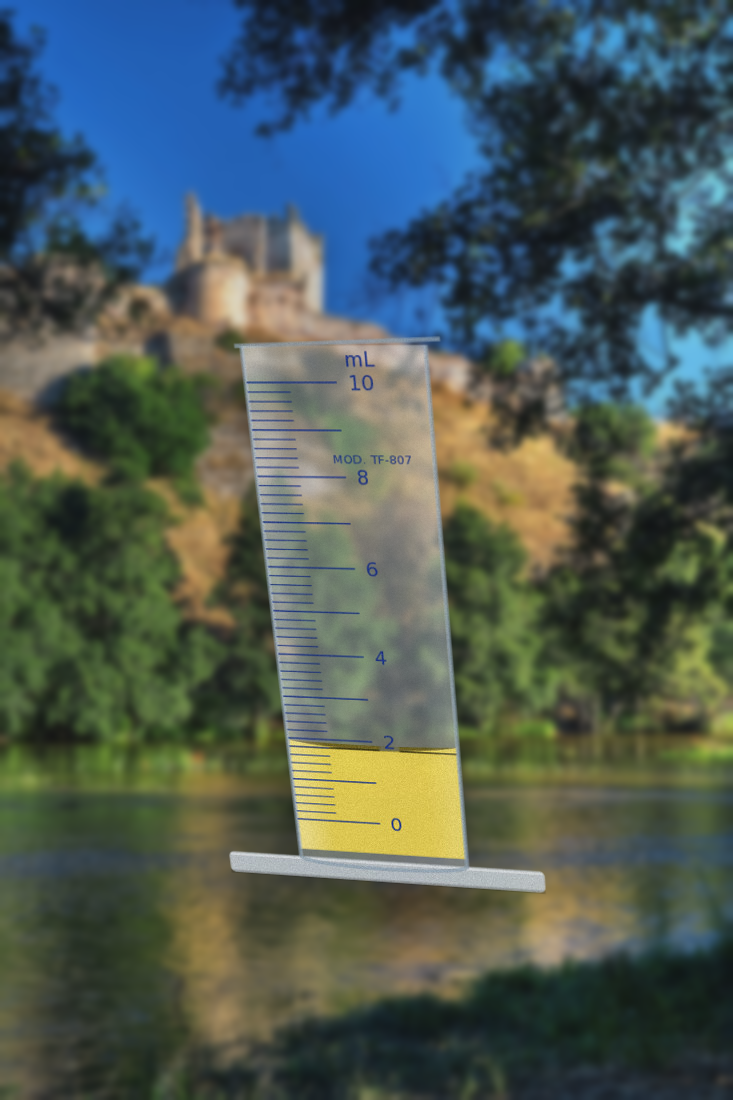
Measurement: 1.8 mL
